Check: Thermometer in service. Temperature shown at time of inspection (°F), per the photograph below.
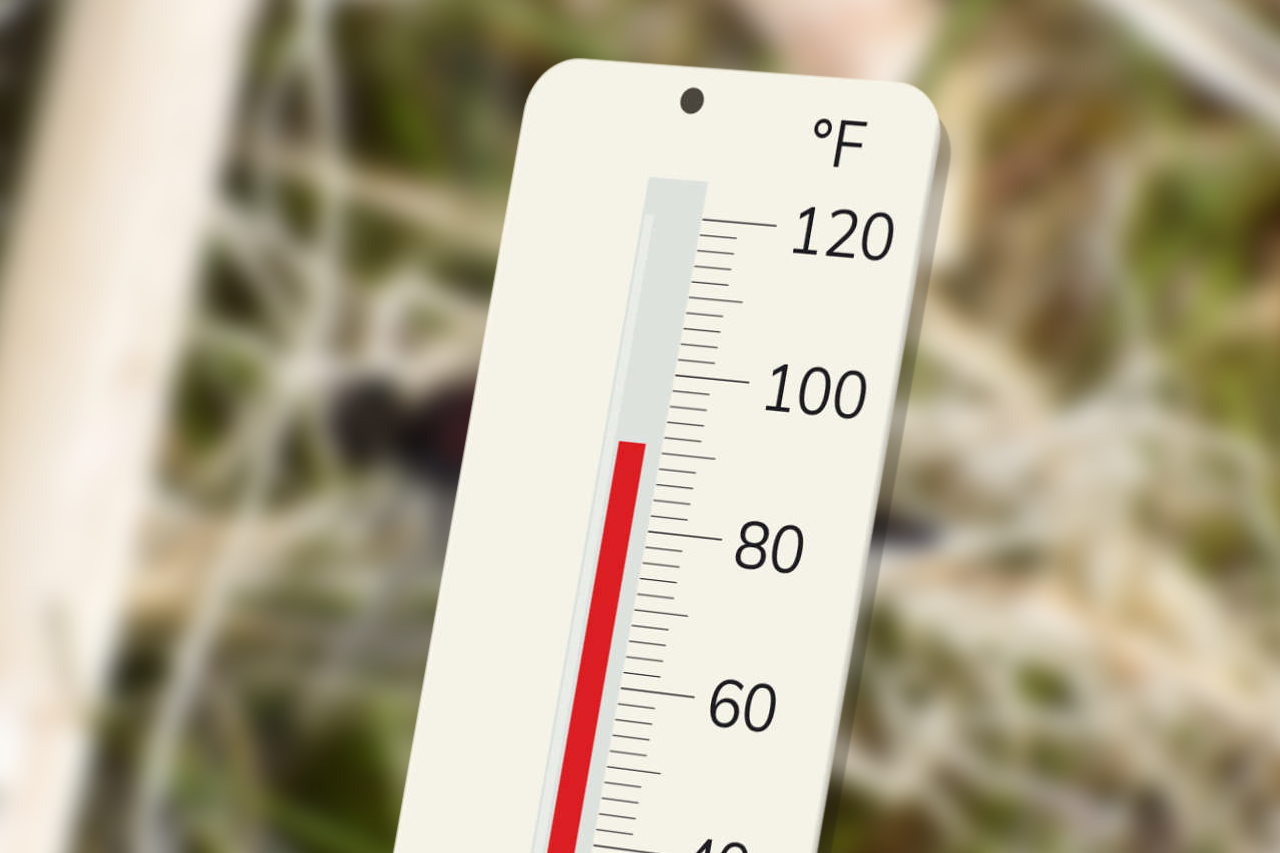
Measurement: 91 °F
